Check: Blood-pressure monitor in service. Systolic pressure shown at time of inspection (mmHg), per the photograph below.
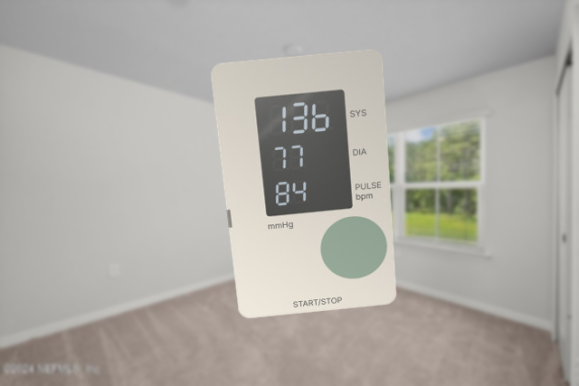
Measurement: 136 mmHg
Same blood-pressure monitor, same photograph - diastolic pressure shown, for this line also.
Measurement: 77 mmHg
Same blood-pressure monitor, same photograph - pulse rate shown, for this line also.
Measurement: 84 bpm
